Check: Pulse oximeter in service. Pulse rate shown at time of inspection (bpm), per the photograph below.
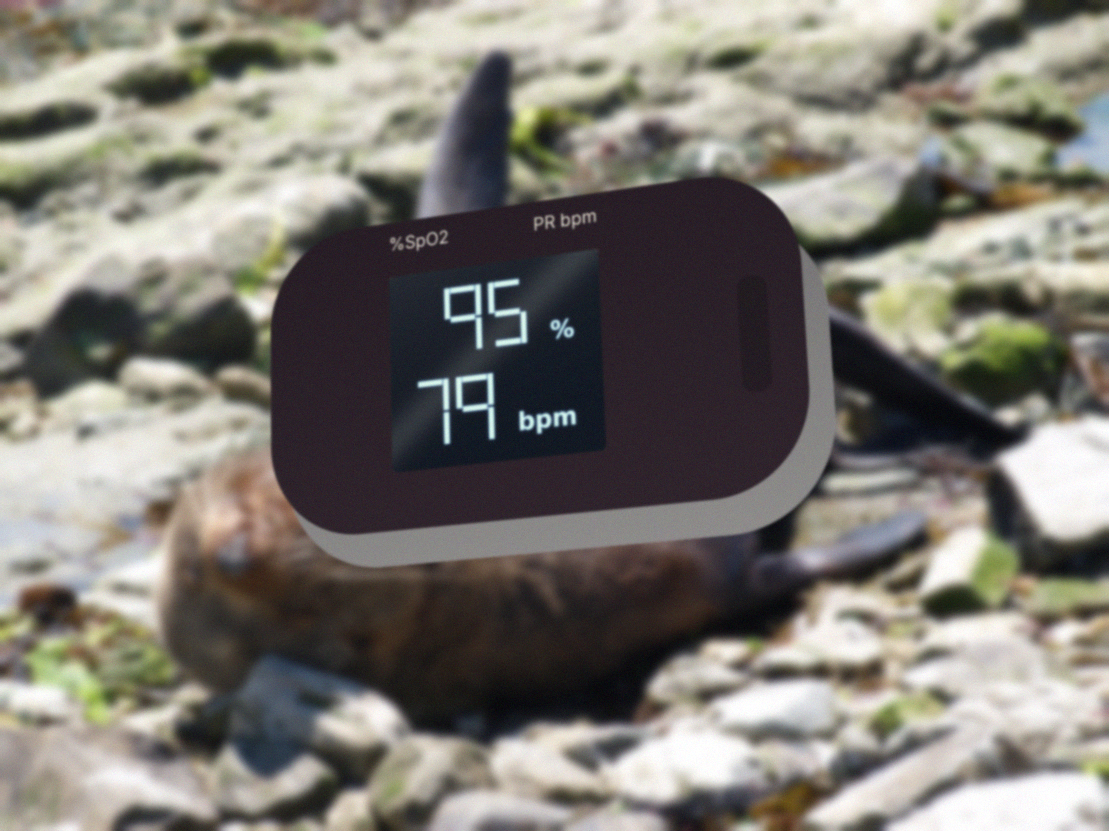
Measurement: 79 bpm
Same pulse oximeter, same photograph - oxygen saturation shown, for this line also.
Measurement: 95 %
